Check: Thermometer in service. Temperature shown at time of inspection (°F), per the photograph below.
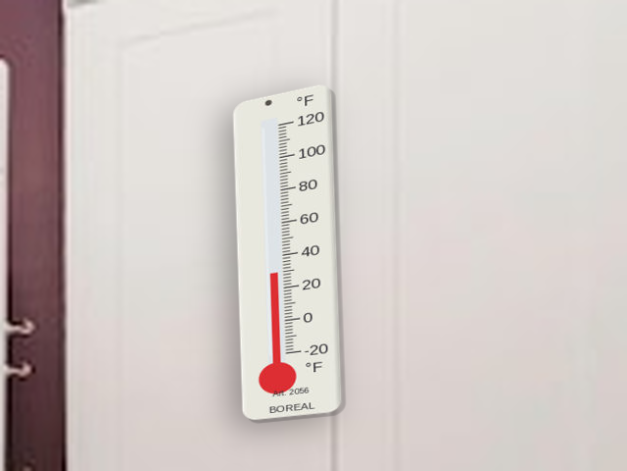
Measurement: 30 °F
